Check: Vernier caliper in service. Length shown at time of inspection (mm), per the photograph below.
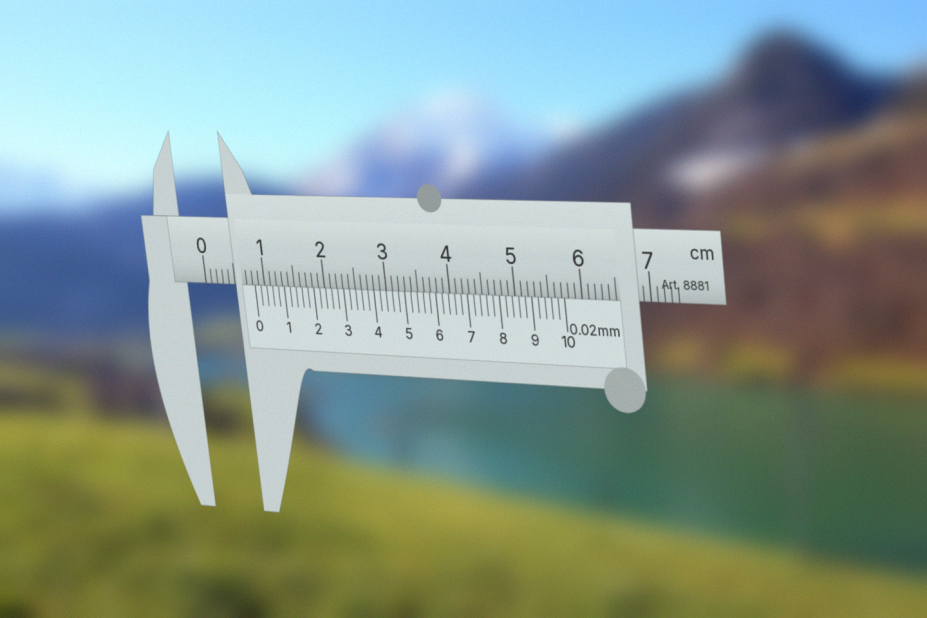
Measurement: 8.4 mm
